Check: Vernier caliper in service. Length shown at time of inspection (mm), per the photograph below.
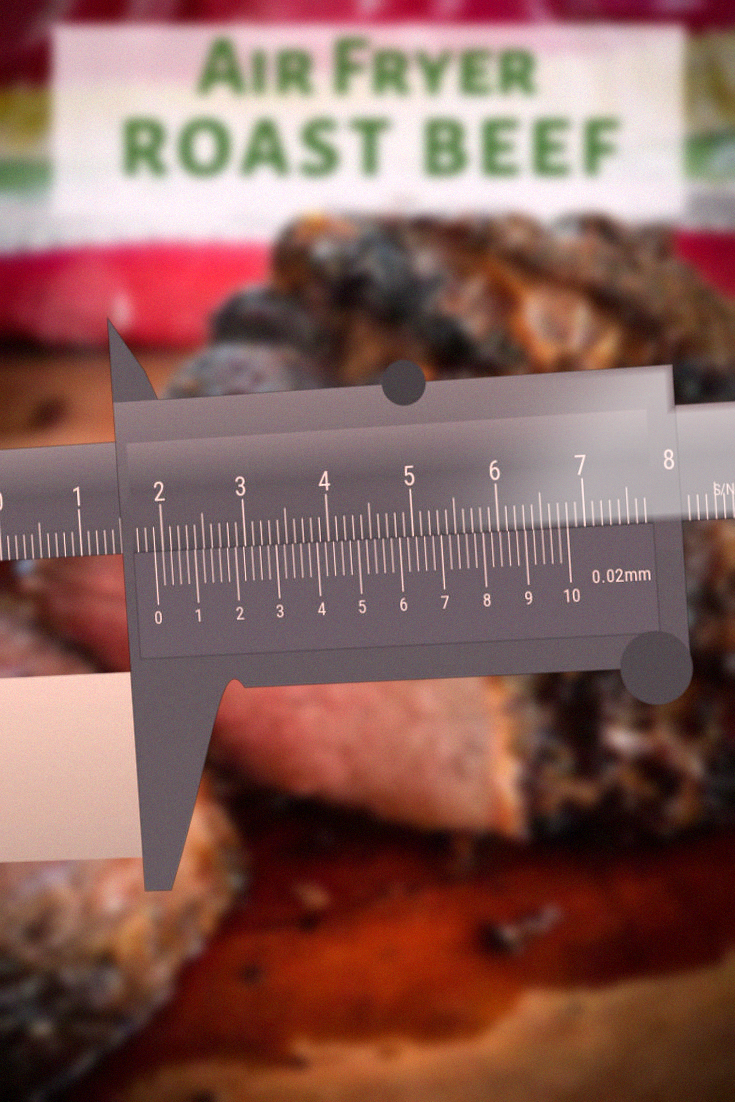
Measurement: 19.0 mm
